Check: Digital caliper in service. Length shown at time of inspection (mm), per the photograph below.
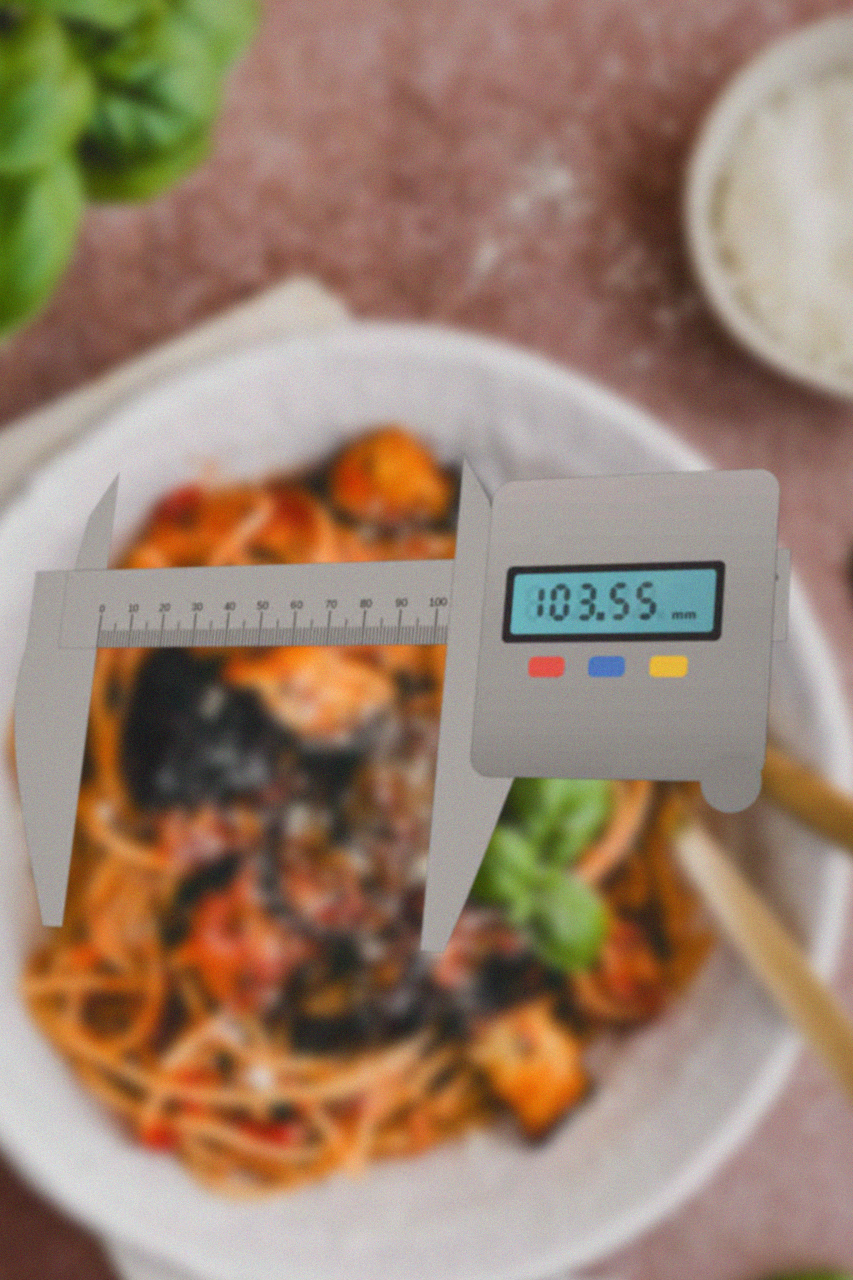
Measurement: 103.55 mm
